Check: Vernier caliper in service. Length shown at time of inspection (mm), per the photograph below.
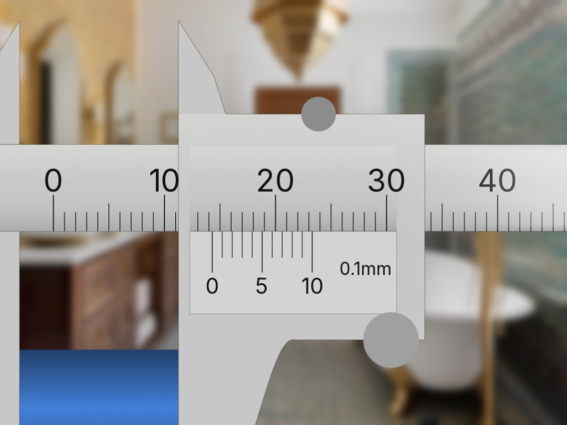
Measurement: 14.3 mm
